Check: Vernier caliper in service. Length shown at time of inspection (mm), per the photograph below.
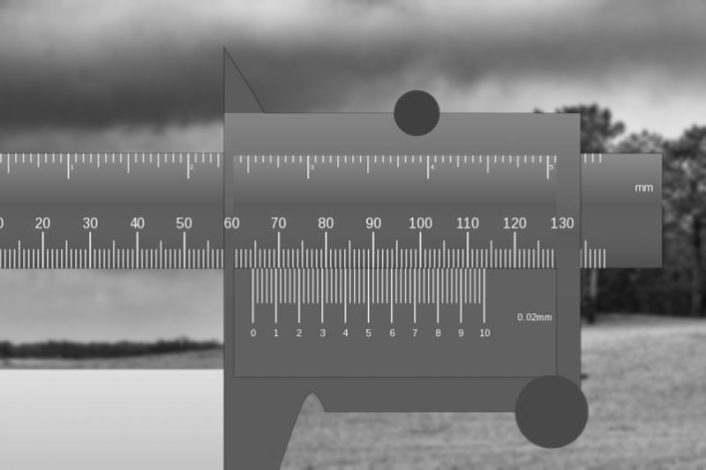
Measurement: 64.5 mm
